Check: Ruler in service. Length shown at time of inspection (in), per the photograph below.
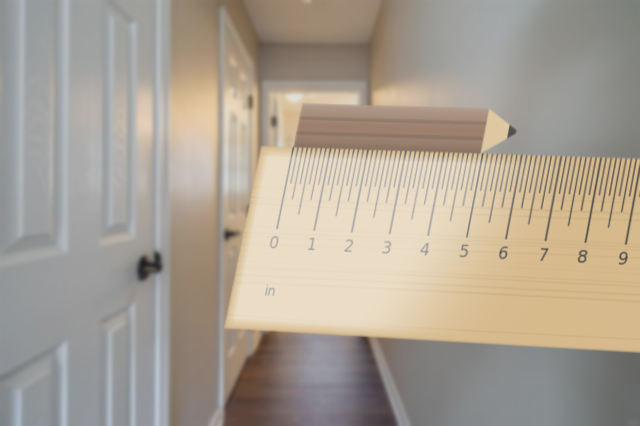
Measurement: 5.75 in
